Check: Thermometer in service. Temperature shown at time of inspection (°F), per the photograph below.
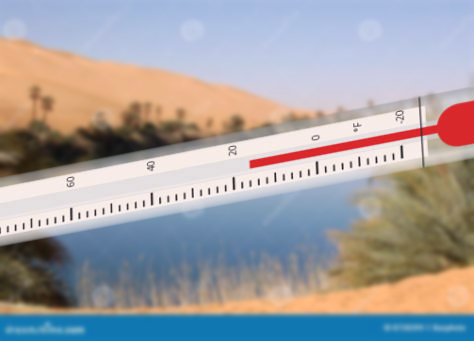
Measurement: 16 °F
